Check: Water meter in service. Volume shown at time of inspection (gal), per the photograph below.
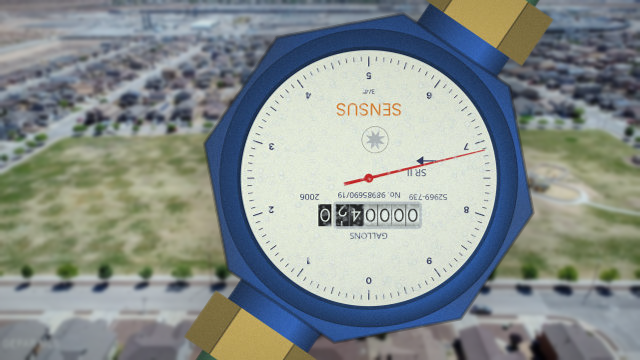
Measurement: 417.1 gal
